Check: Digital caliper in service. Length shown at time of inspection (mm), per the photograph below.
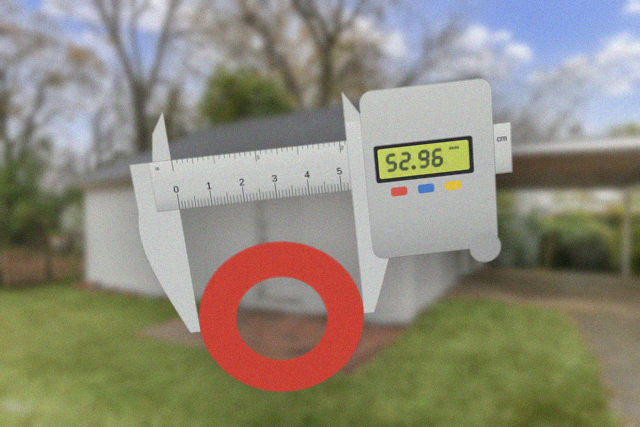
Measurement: 52.96 mm
